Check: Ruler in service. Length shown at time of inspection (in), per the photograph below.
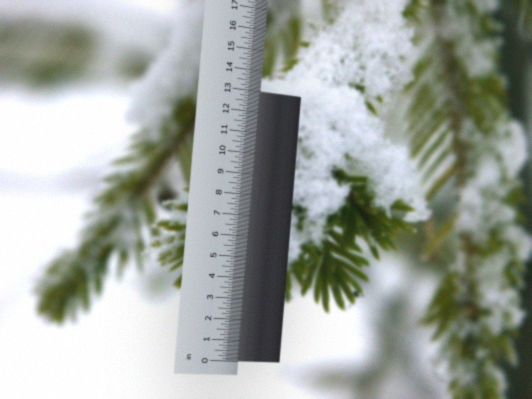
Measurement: 13 in
